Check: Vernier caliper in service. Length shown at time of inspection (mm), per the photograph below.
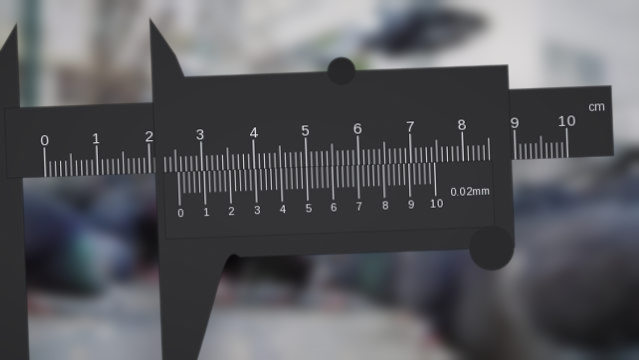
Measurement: 25.5 mm
